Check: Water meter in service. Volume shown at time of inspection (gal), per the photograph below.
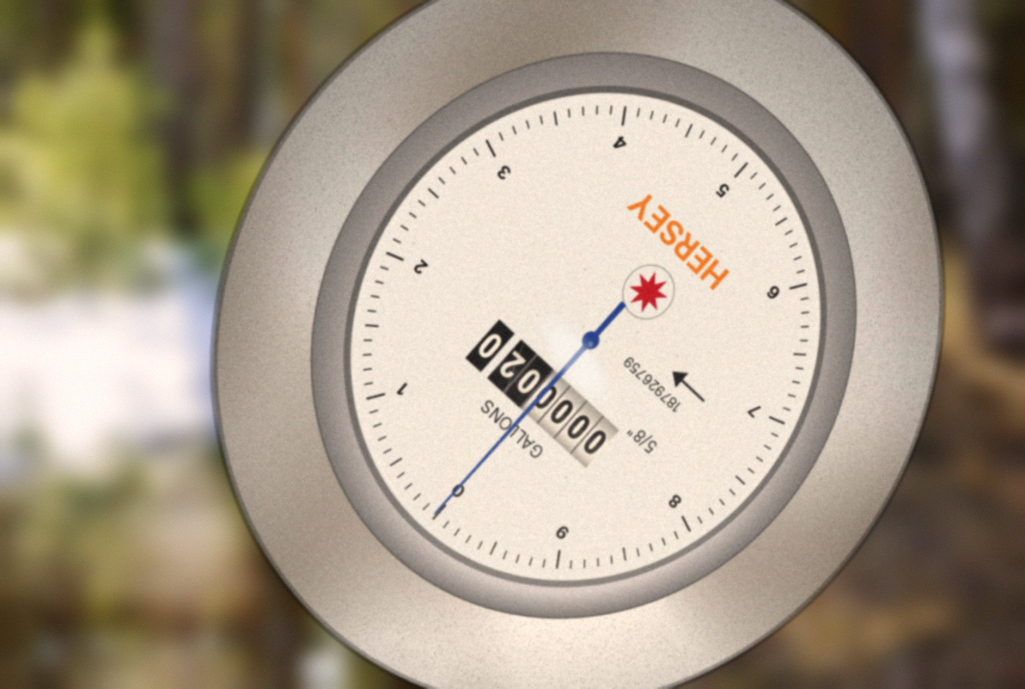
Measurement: 20.0 gal
